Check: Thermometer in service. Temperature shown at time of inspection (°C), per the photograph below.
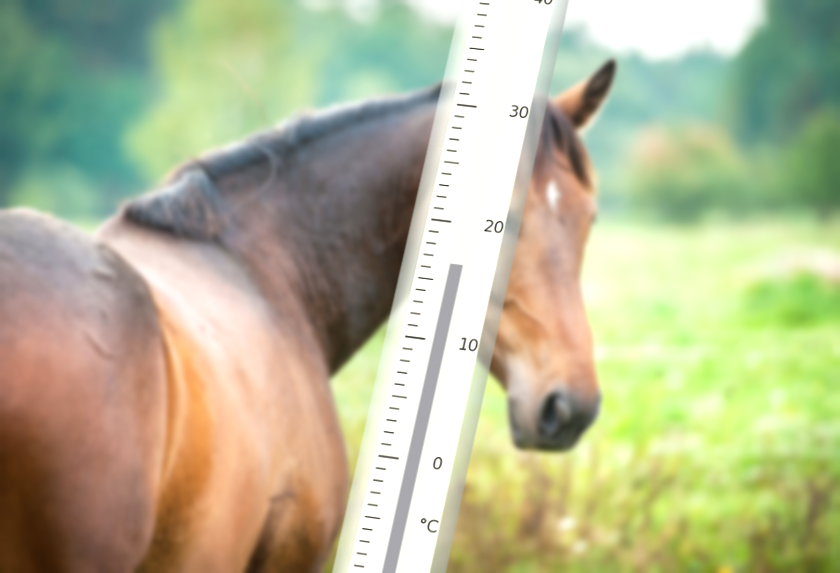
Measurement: 16.5 °C
